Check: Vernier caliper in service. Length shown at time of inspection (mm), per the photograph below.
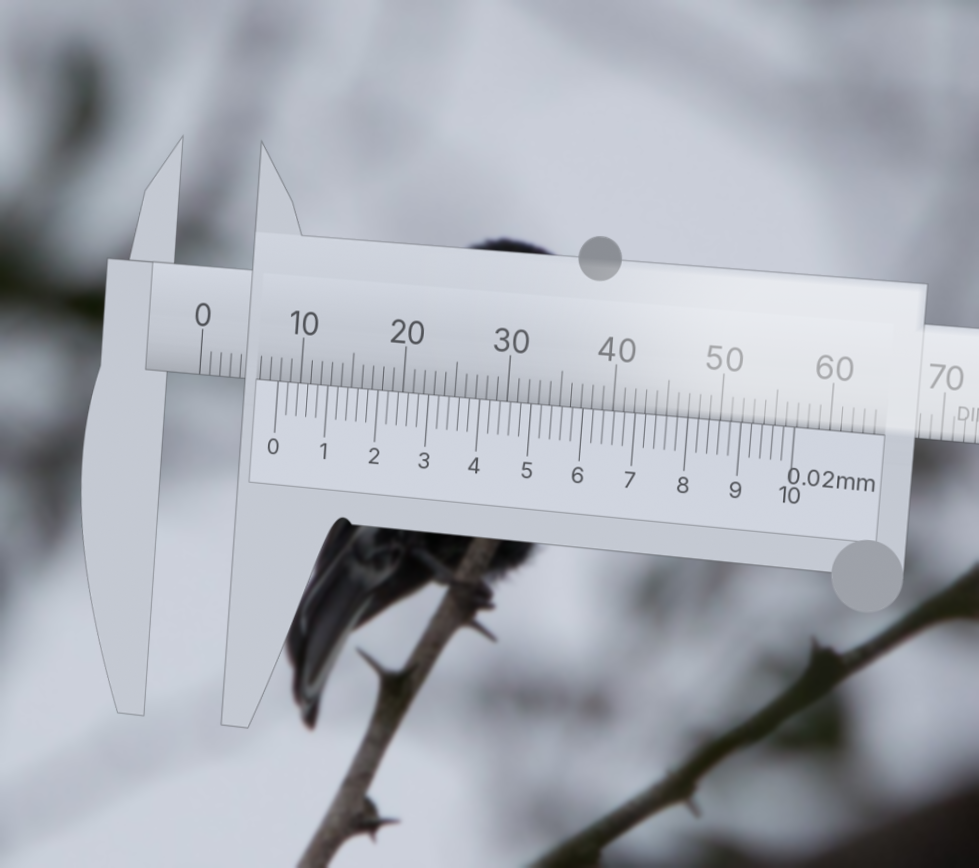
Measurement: 7.8 mm
